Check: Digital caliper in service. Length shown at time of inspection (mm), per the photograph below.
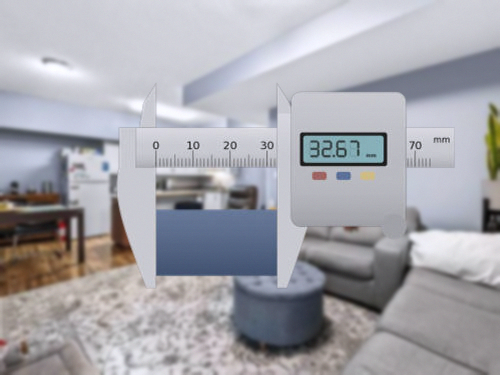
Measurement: 32.67 mm
